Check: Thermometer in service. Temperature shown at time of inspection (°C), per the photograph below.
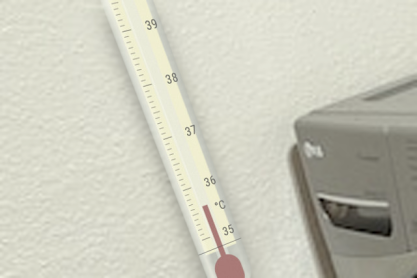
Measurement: 35.6 °C
